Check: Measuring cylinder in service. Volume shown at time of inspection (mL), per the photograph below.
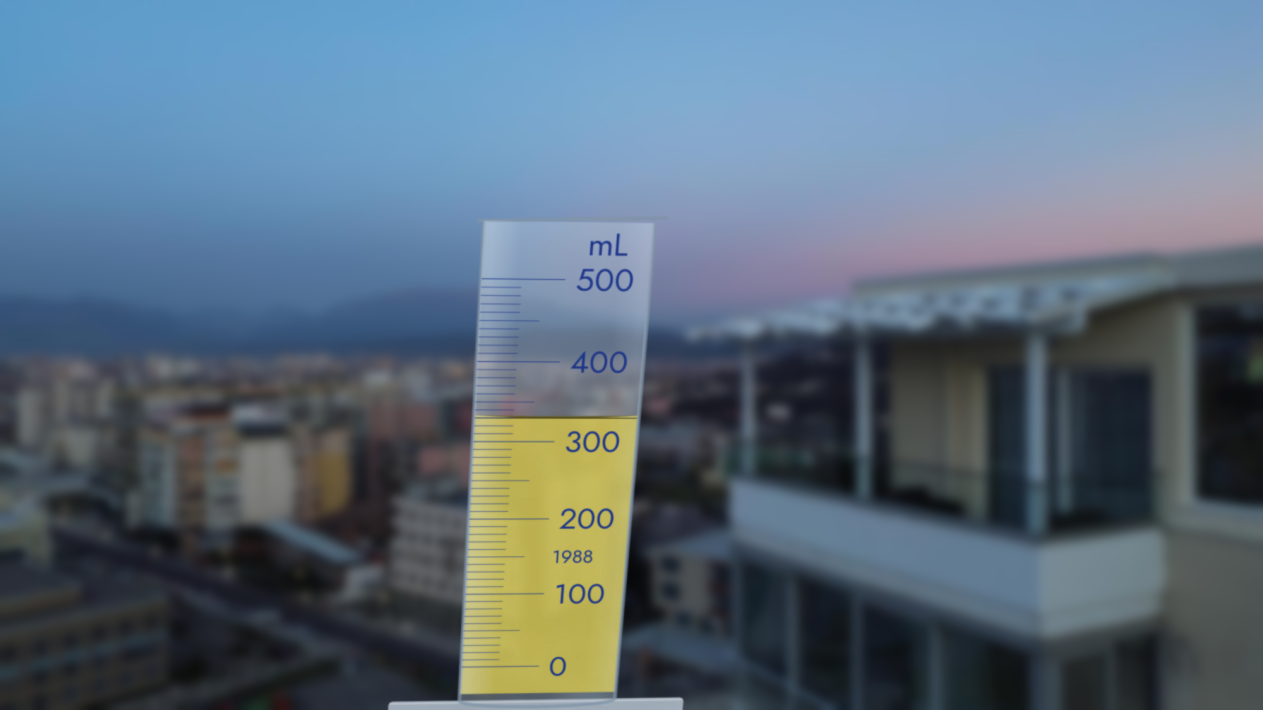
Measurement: 330 mL
